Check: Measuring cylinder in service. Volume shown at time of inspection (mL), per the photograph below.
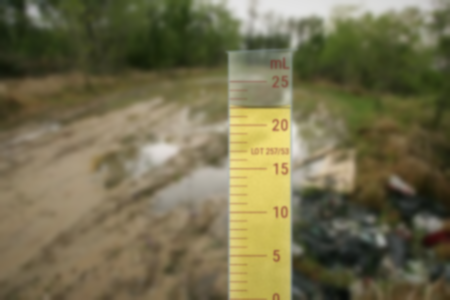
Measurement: 22 mL
